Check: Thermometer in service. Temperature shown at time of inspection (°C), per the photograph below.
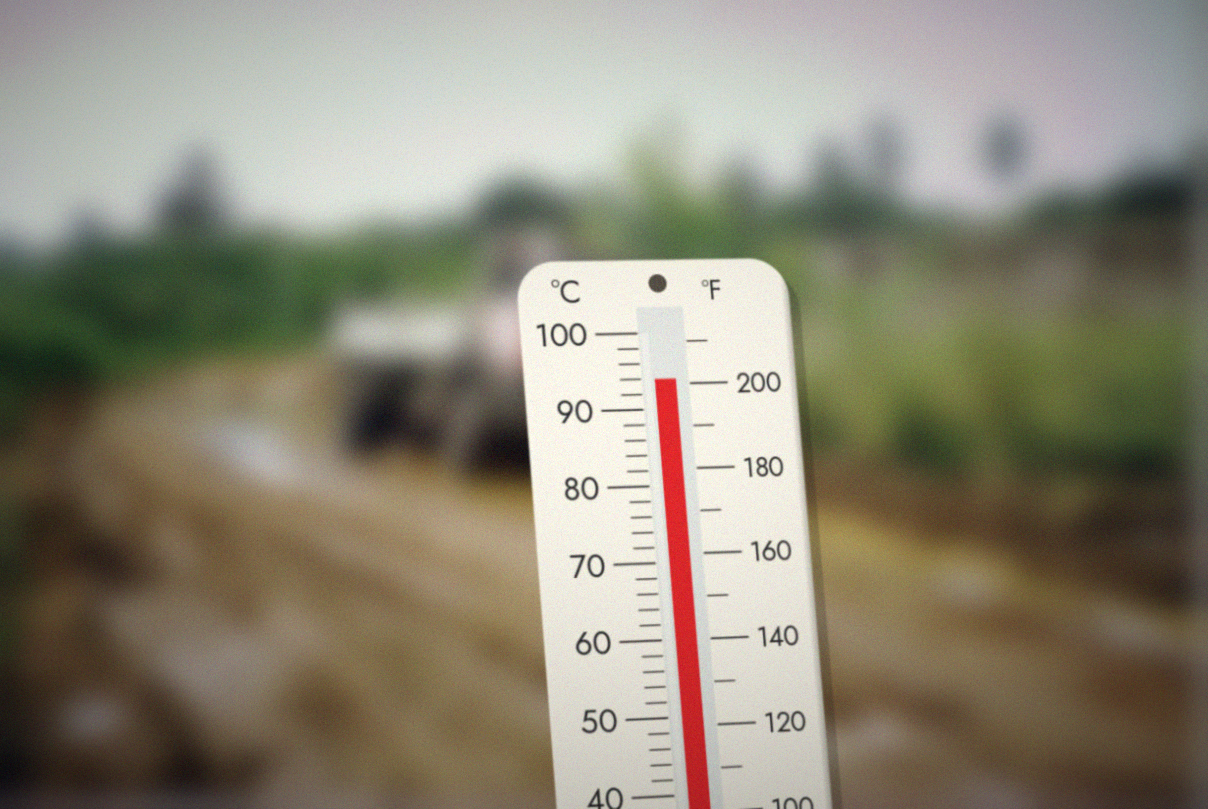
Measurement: 94 °C
